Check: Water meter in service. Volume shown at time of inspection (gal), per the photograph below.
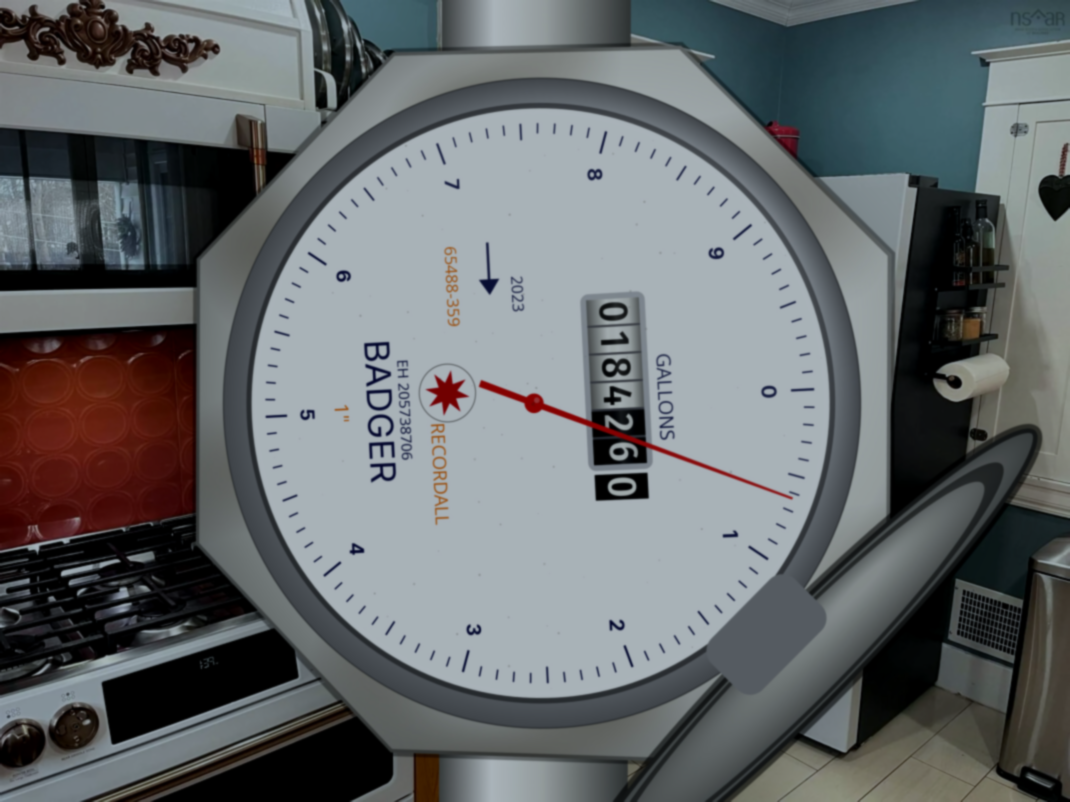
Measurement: 184260.6 gal
